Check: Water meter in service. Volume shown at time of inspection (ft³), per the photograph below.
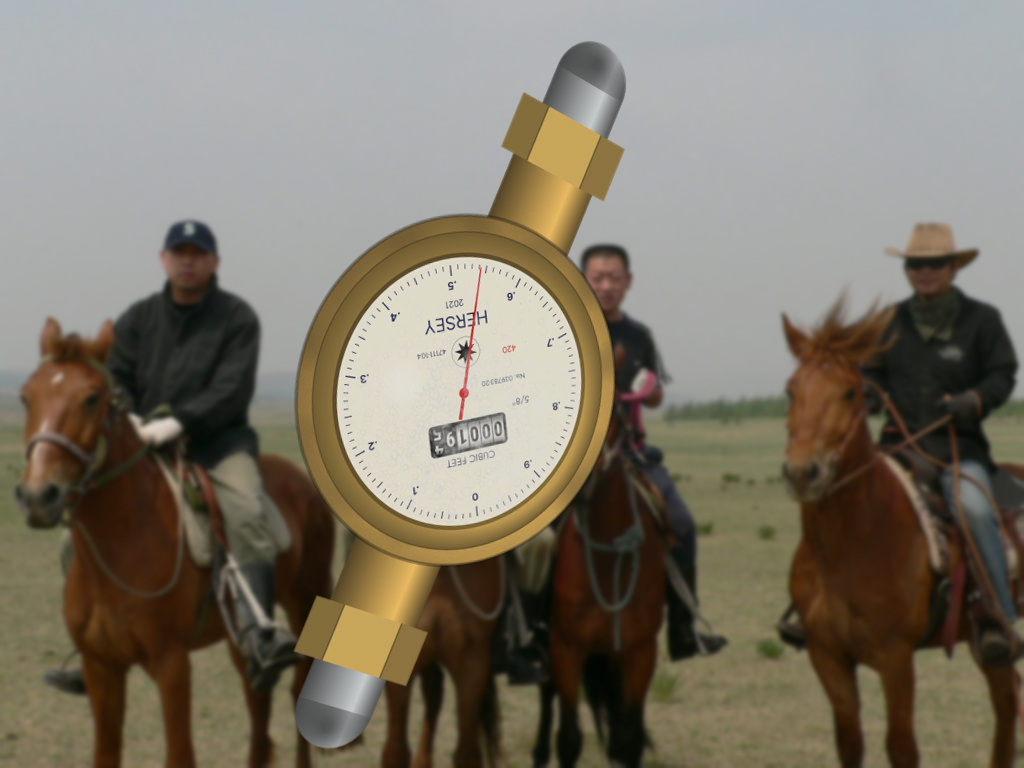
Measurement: 194.54 ft³
